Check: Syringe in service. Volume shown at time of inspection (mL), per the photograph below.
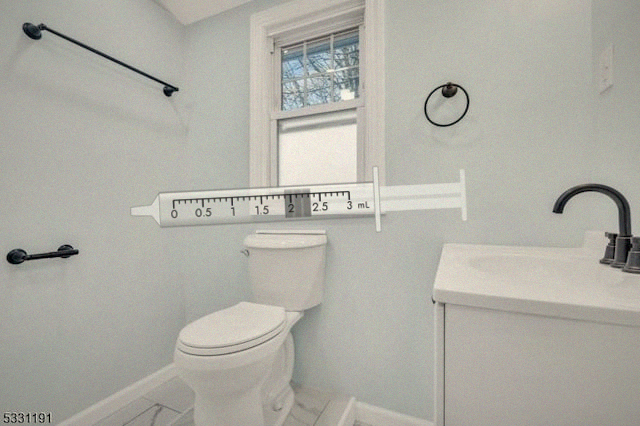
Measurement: 1.9 mL
